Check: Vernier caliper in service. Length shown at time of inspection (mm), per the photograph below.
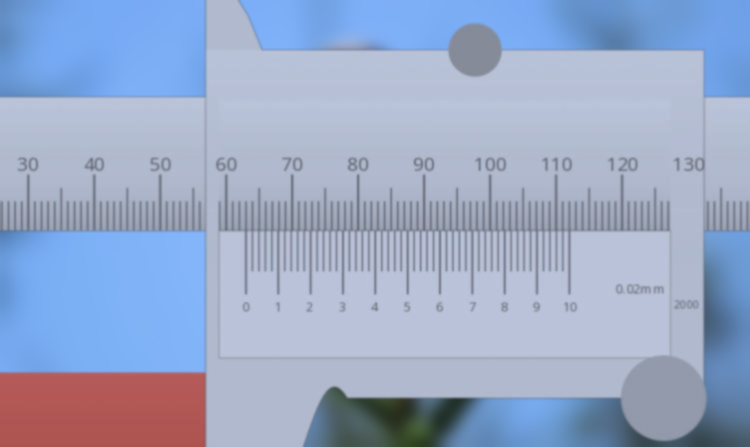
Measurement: 63.0 mm
